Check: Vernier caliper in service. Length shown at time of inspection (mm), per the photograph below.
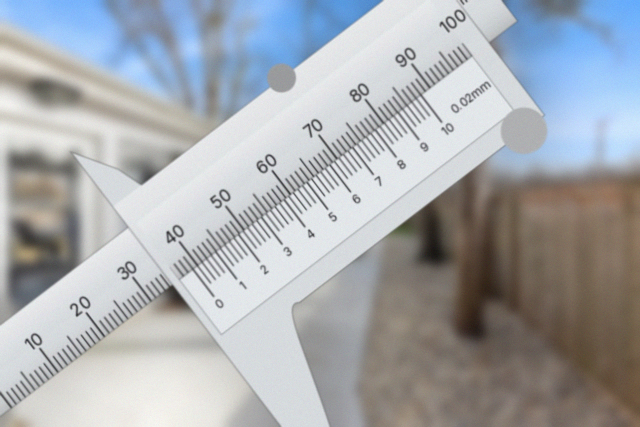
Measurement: 39.0 mm
